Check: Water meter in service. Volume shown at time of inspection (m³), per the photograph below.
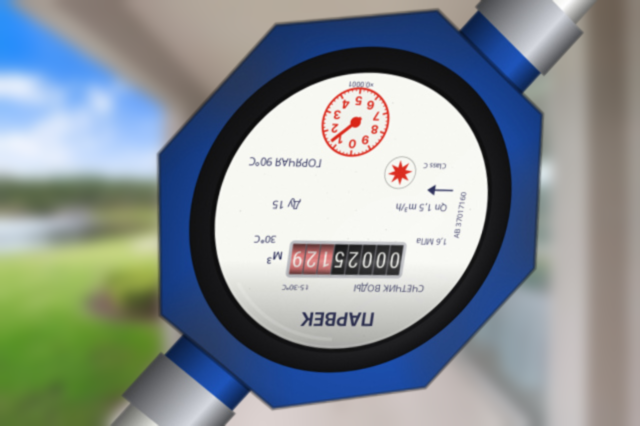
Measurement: 25.1291 m³
